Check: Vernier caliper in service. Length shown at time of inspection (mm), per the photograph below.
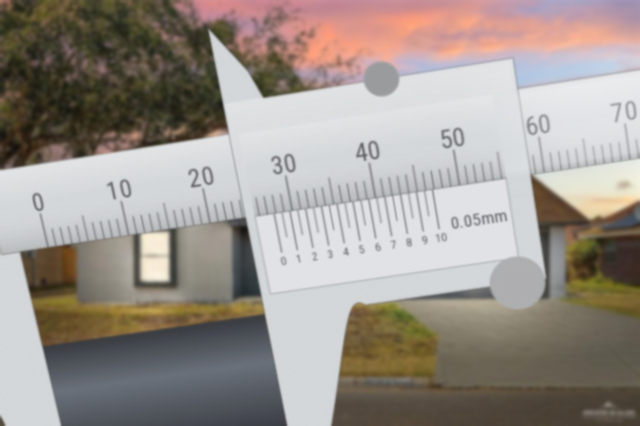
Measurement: 27.8 mm
